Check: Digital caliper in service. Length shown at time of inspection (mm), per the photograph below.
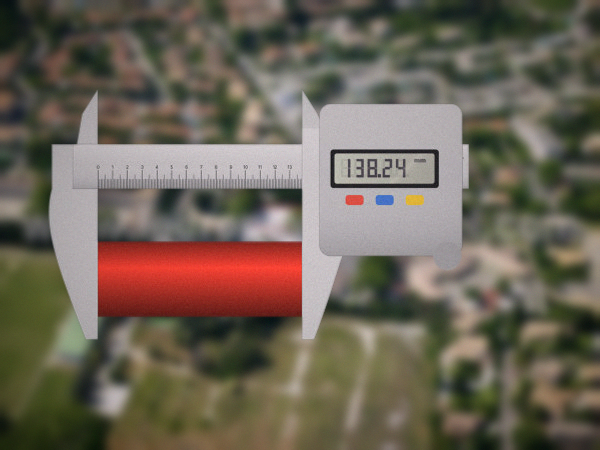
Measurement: 138.24 mm
